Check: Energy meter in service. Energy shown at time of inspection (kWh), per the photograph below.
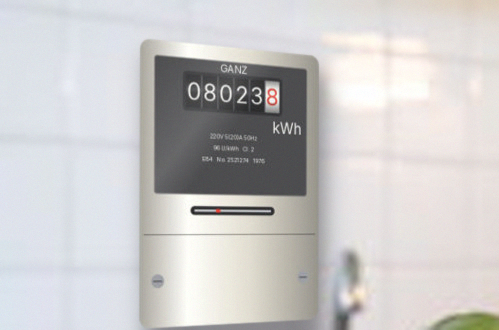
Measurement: 8023.8 kWh
